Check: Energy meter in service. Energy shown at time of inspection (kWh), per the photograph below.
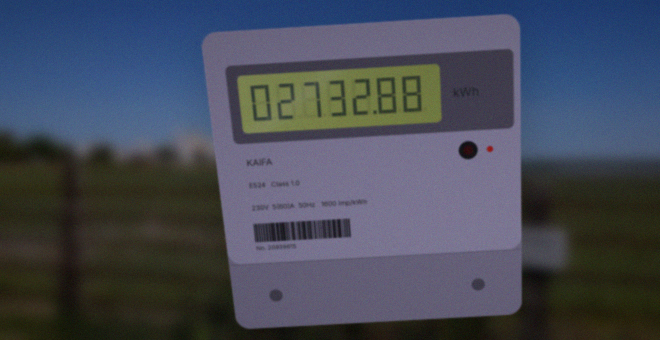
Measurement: 2732.88 kWh
